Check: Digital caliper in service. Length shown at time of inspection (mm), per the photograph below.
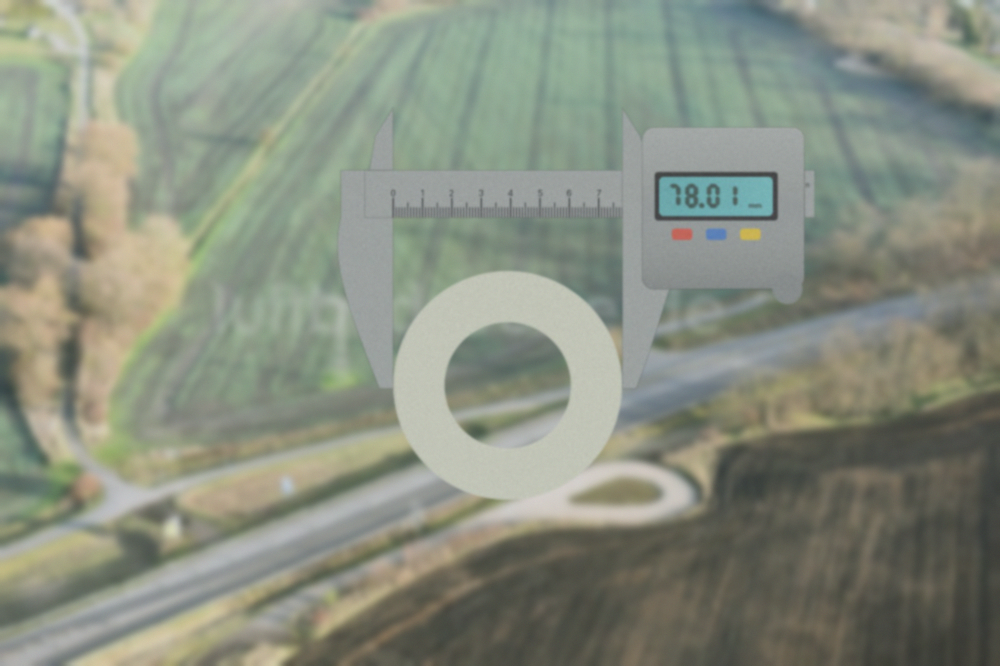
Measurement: 78.01 mm
